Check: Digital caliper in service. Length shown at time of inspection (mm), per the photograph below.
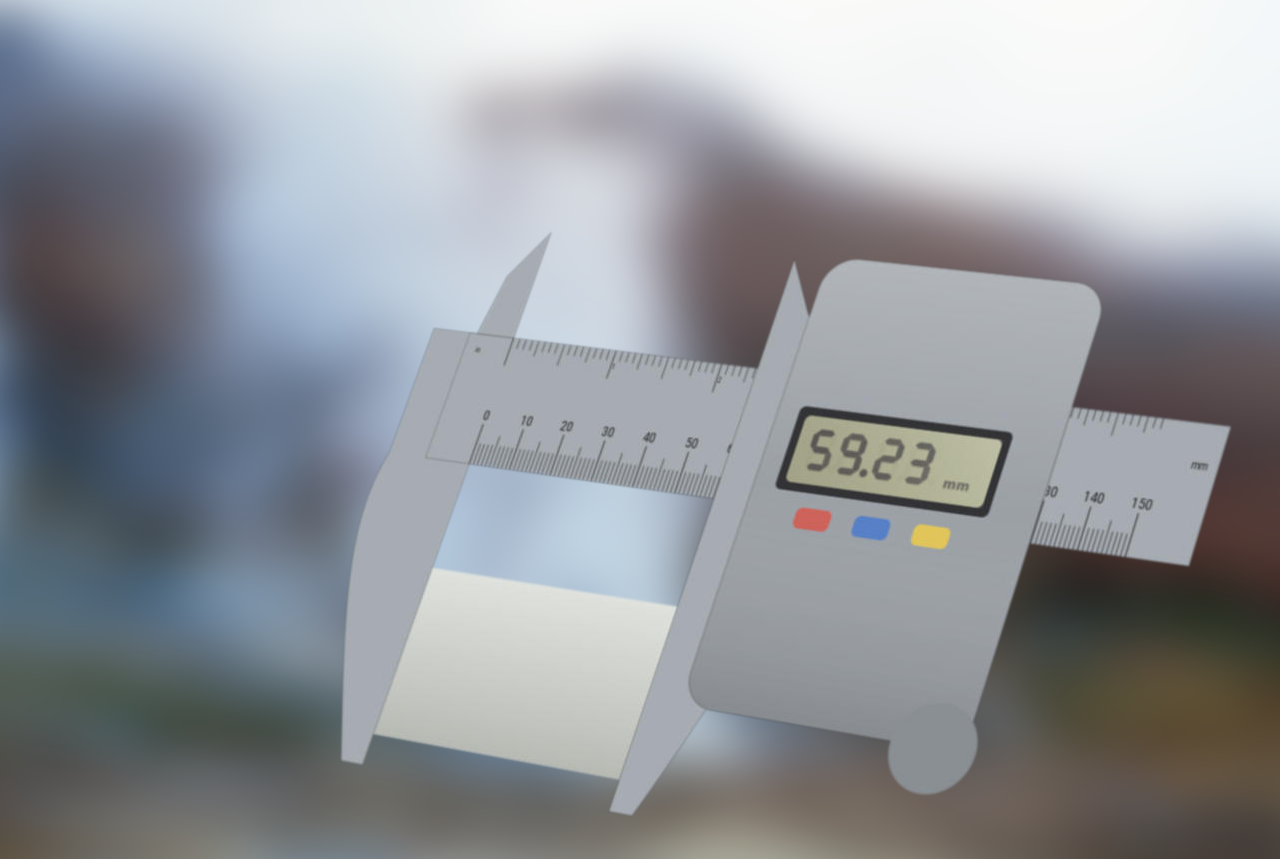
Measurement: 59.23 mm
